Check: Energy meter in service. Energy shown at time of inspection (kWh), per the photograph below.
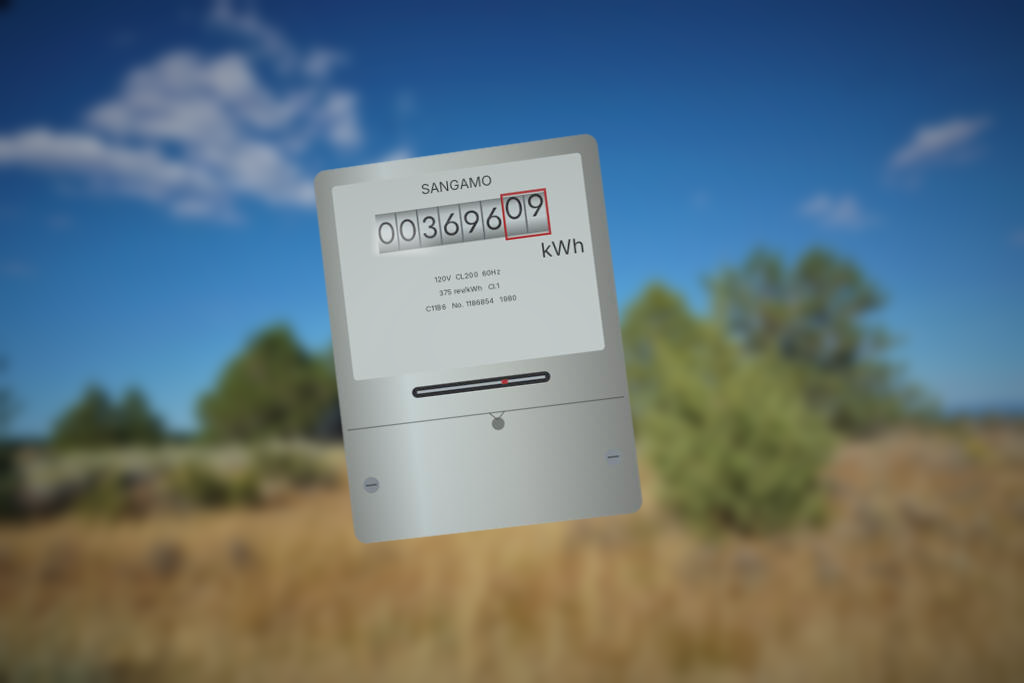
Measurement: 3696.09 kWh
